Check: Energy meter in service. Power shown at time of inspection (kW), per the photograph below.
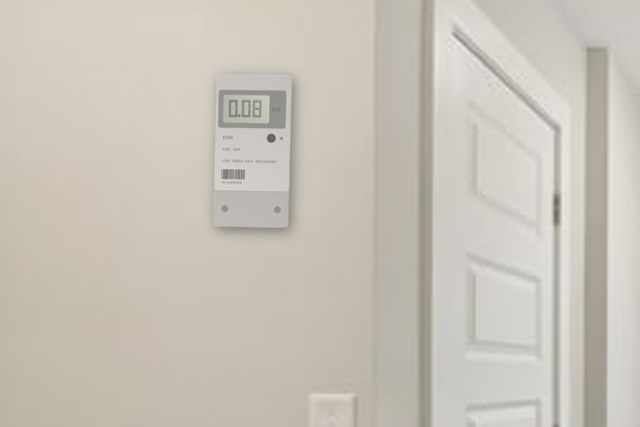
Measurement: 0.08 kW
